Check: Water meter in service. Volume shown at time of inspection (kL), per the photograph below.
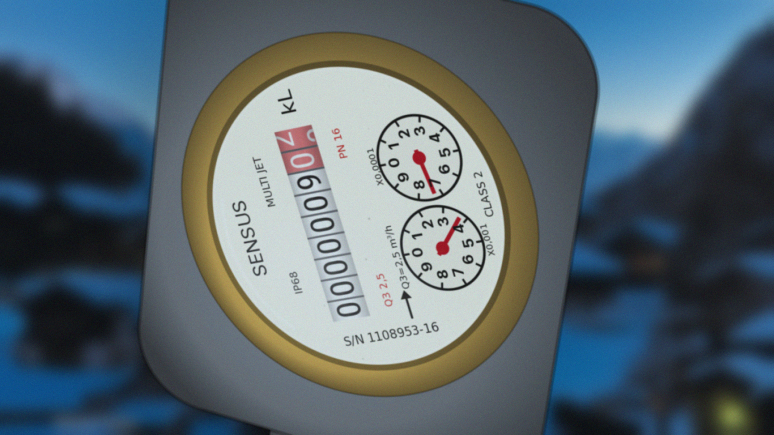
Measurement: 9.0237 kL
